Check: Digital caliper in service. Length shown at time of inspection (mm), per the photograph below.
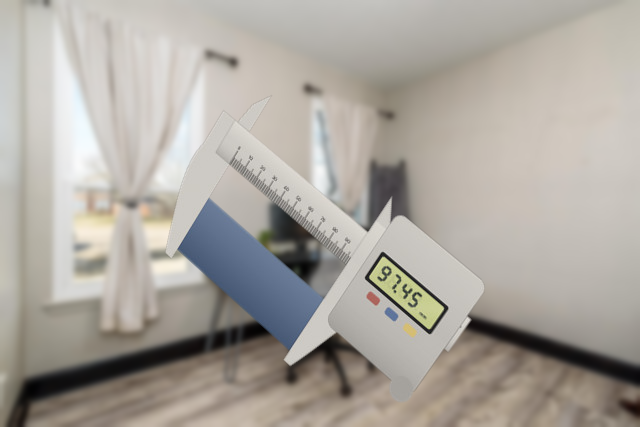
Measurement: 97.45 mm
